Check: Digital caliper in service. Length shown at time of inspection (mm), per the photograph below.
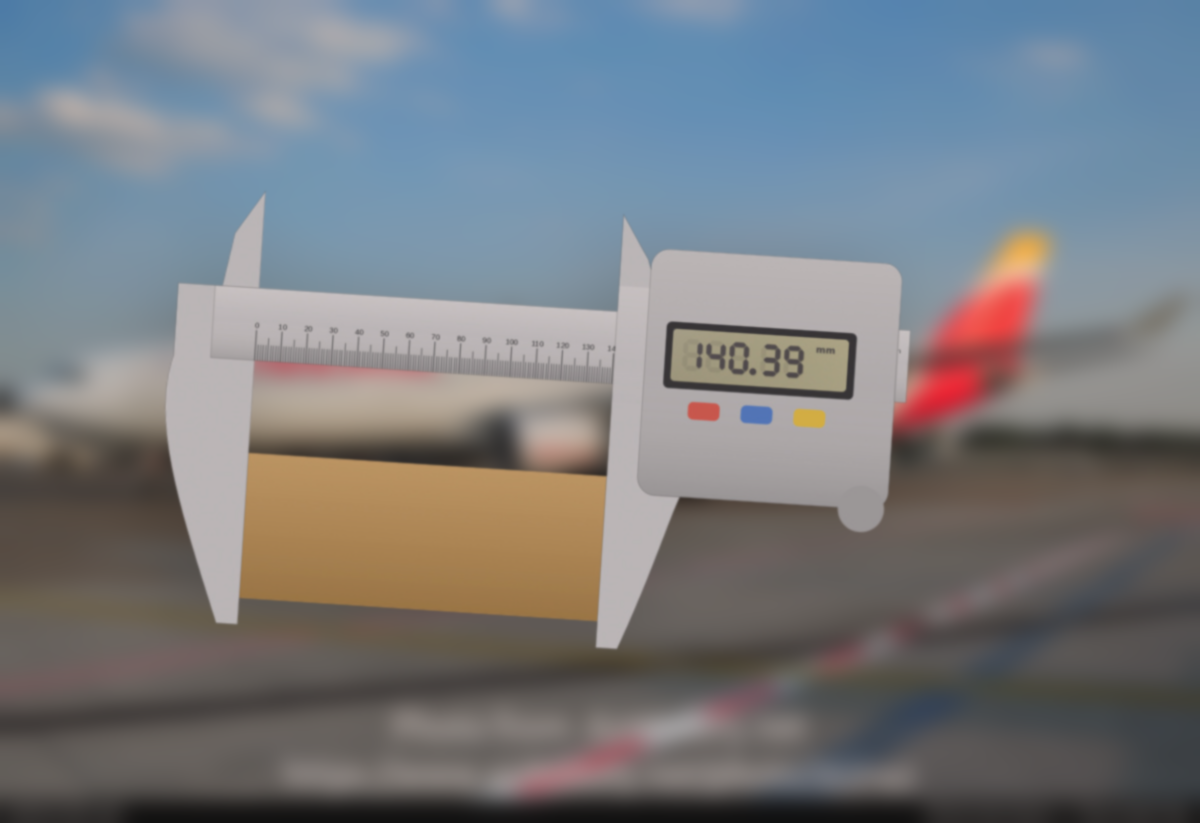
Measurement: 140.39 mm
